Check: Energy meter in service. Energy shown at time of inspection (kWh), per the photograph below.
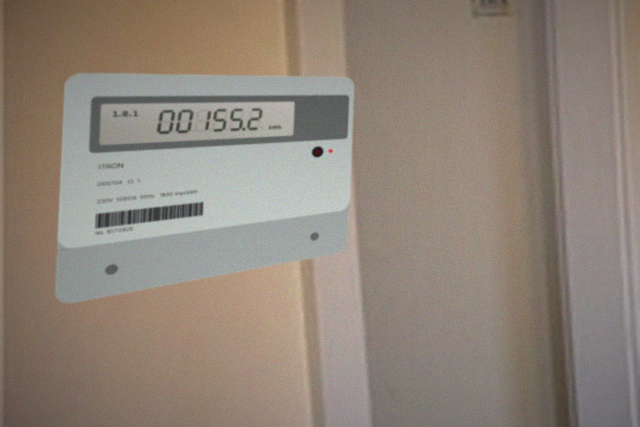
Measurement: 155.2 kWh
